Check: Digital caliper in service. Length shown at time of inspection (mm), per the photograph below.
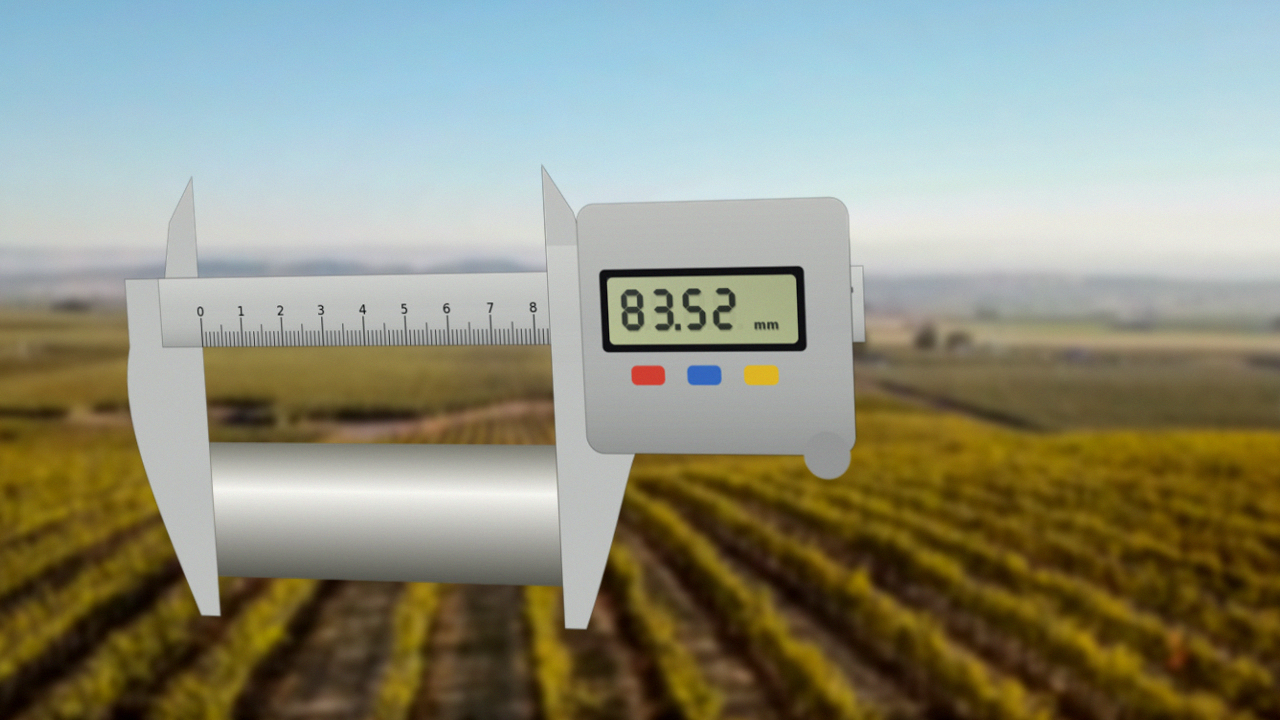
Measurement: 83.52 mm
